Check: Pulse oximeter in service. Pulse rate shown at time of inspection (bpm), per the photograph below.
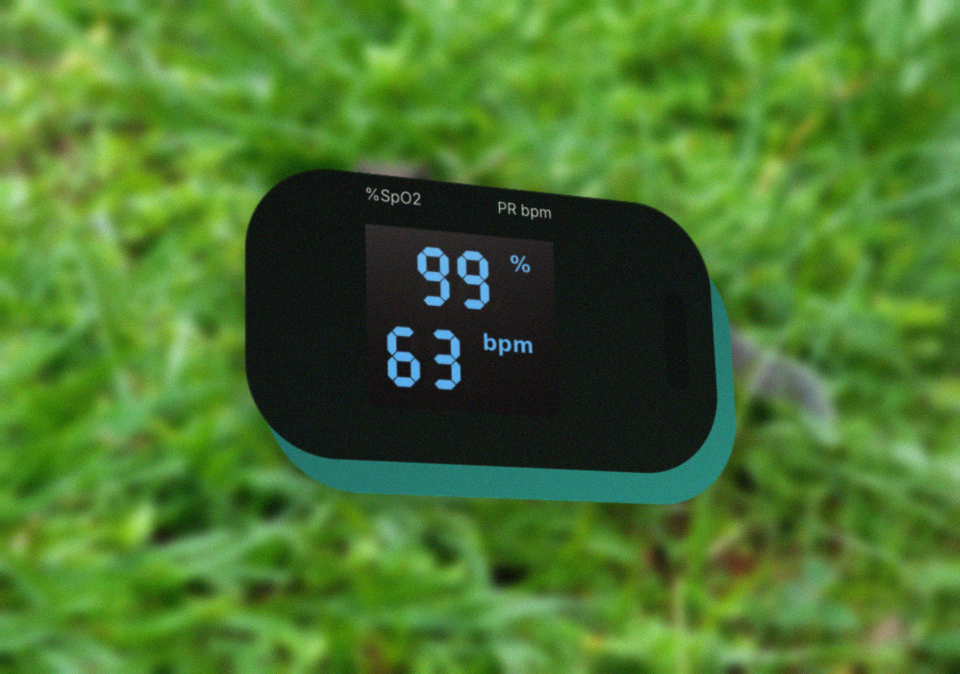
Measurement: 63 bpm
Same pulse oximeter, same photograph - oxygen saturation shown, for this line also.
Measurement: 99 %
